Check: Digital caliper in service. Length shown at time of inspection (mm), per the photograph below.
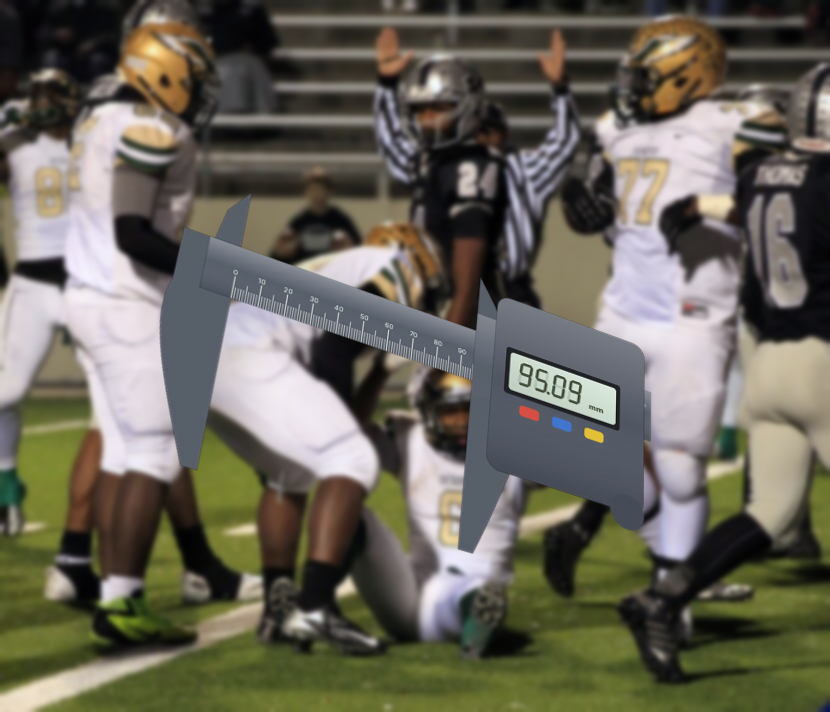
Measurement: 95.09 mm
